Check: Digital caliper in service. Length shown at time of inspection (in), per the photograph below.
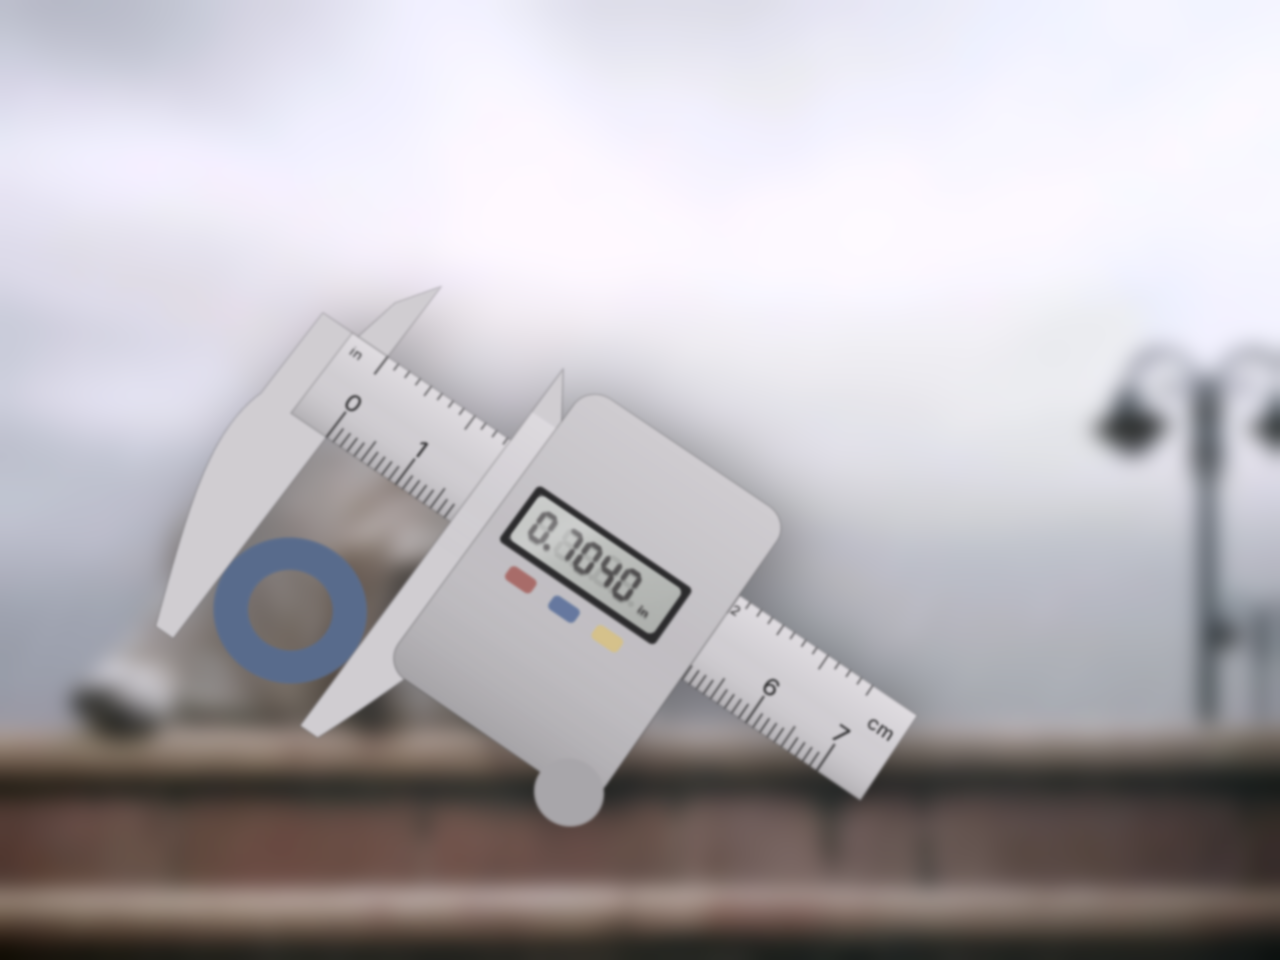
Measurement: 0.7040 in
